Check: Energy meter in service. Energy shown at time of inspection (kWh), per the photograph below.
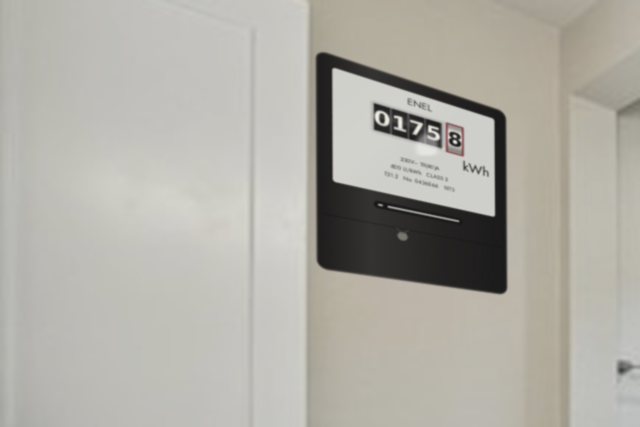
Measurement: 175.8 kWh
